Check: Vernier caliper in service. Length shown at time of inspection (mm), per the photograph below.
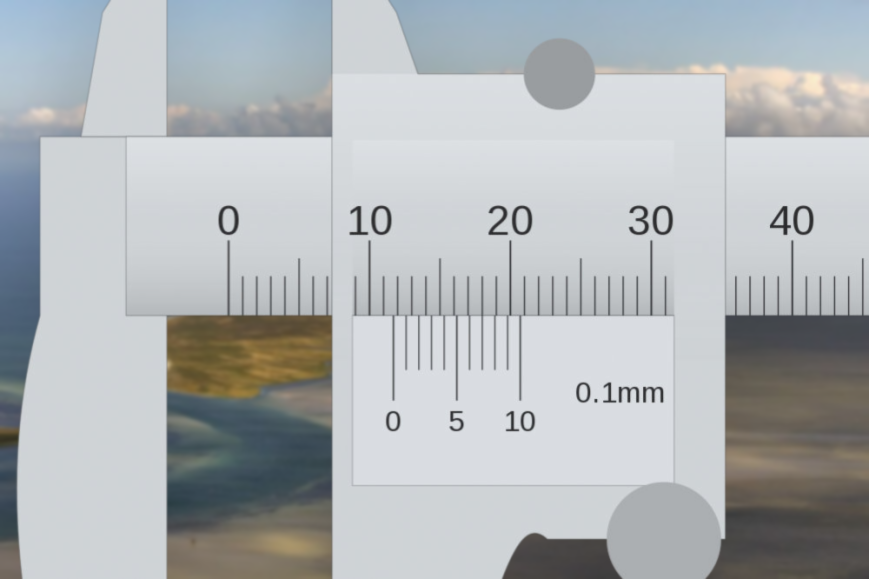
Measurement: 11.7 mm
